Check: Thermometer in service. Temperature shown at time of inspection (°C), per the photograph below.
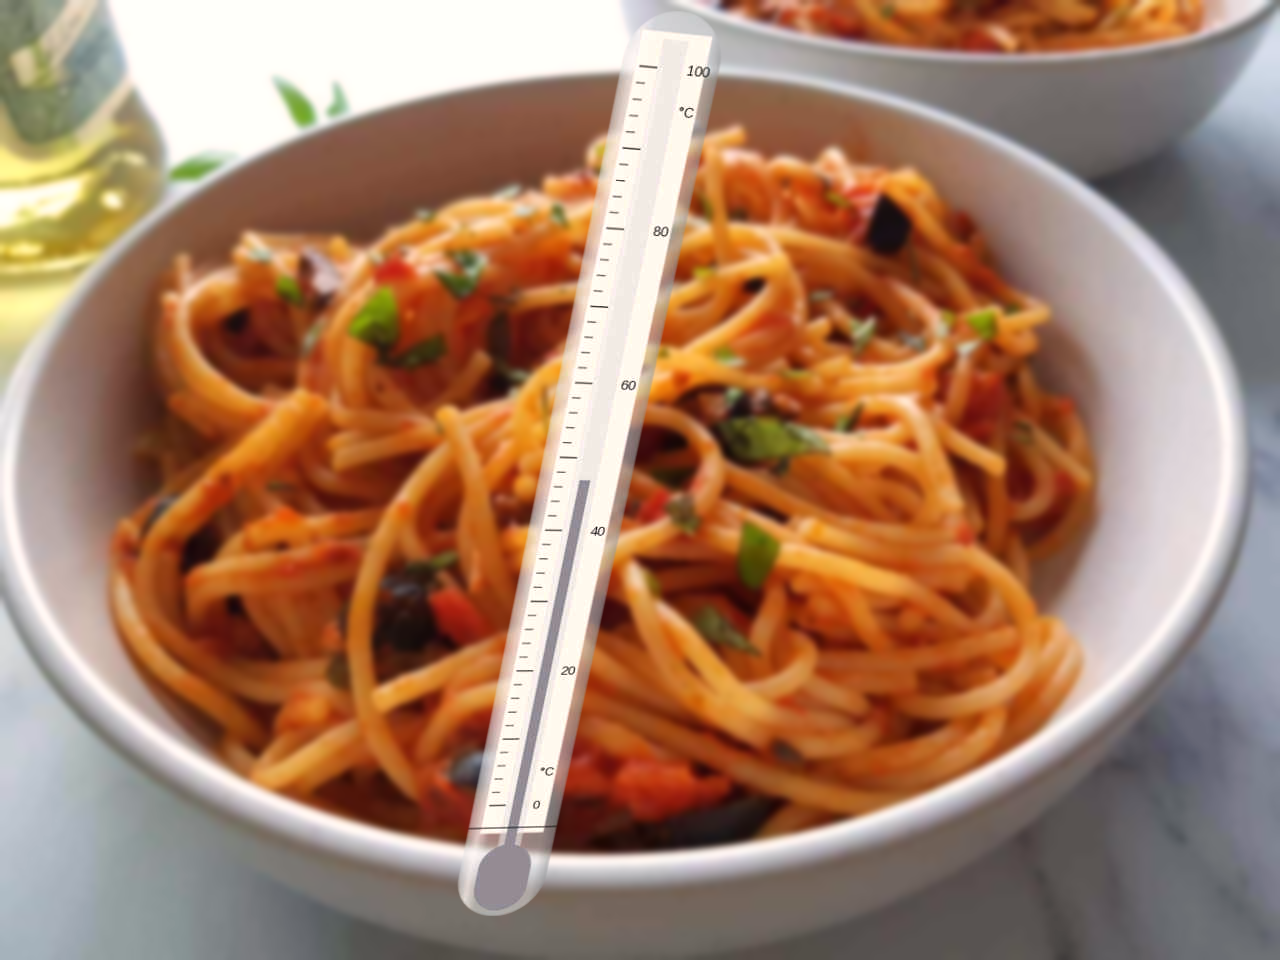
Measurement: 47 °C
